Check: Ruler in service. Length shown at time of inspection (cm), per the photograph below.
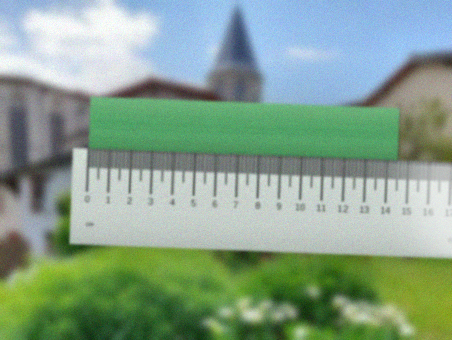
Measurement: 14.5 cm
